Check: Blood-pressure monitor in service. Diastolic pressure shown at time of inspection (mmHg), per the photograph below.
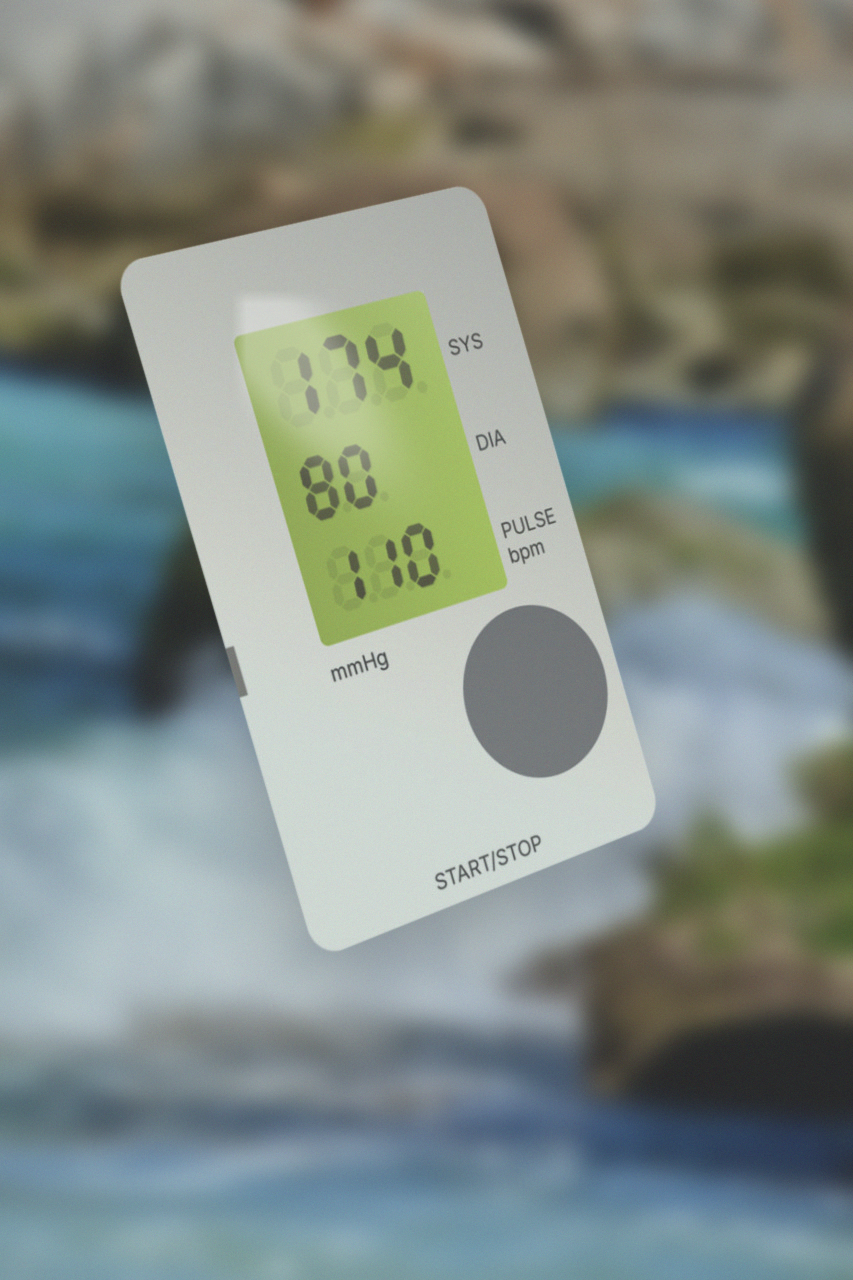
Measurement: 80 mmHg
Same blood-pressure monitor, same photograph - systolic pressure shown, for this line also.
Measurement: 174 mmHg
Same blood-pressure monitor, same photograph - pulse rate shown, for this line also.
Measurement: 110 bpm
